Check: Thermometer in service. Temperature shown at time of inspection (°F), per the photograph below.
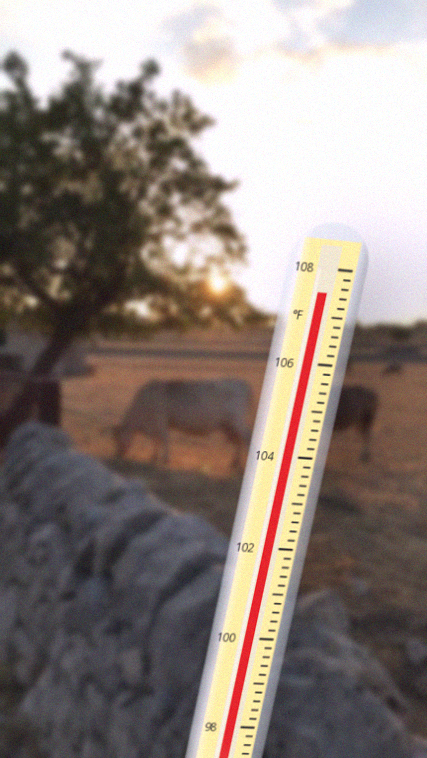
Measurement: 107.5 °F
